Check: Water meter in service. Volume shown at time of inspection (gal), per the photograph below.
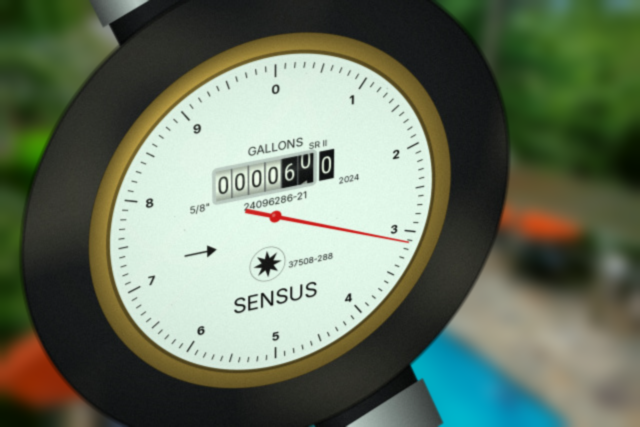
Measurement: 603.1 gal
